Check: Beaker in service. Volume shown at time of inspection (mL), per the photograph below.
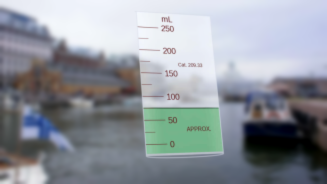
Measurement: 75 mL
